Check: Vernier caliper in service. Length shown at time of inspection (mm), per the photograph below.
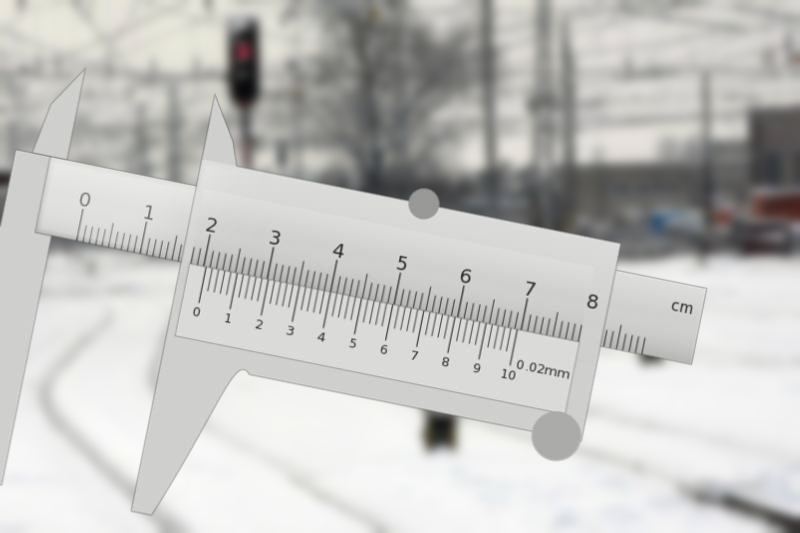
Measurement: 20.4 mm
